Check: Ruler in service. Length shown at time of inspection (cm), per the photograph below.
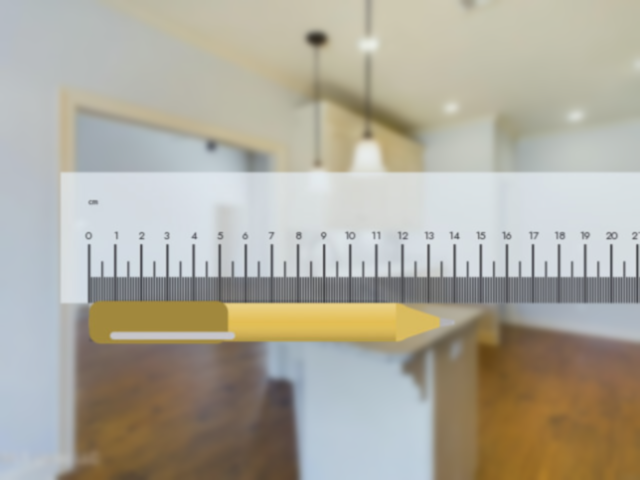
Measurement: 14 cm
